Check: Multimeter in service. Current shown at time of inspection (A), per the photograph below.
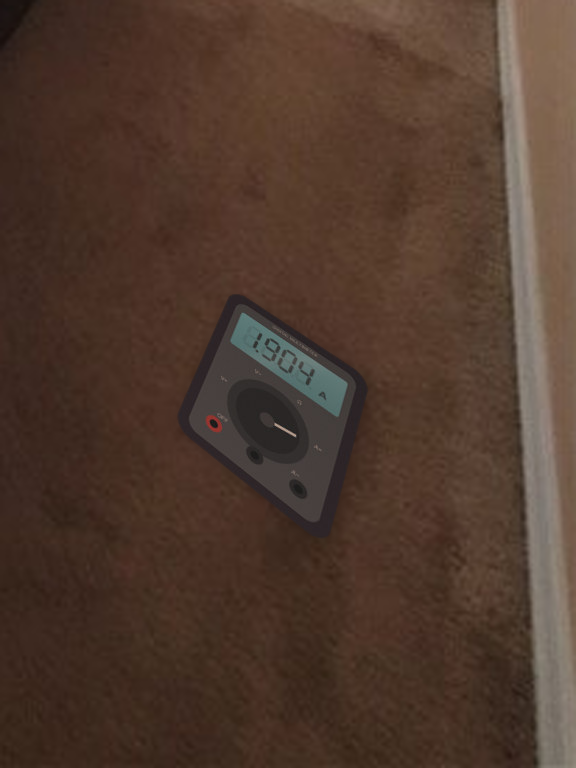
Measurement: 1.904 A
